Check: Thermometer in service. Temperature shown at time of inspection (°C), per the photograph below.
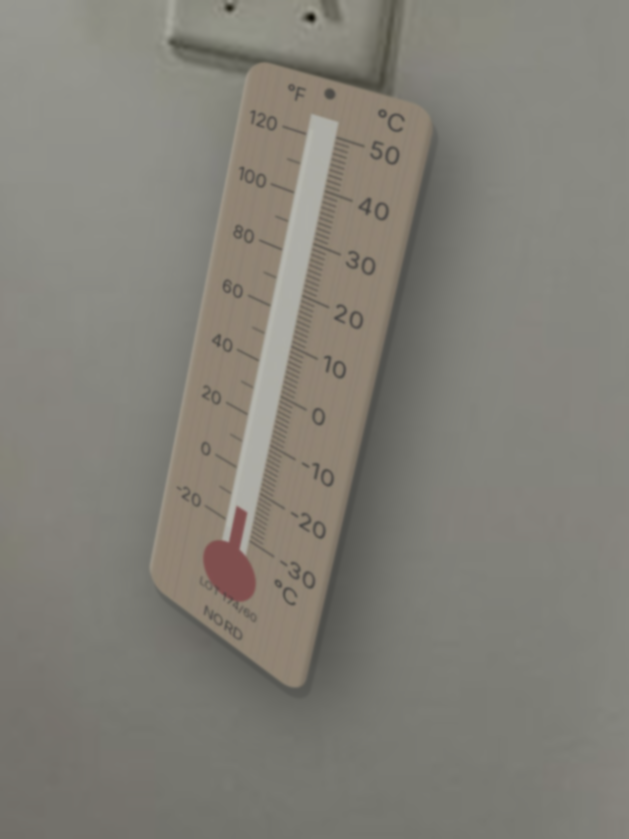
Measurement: -25 °C
